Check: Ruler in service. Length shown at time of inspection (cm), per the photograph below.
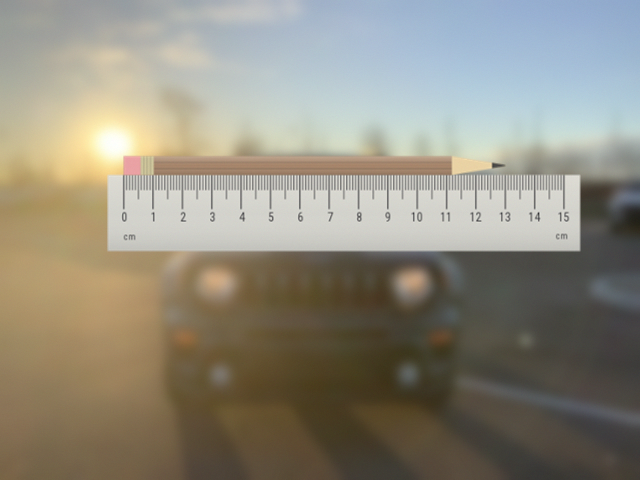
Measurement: 13 cm
